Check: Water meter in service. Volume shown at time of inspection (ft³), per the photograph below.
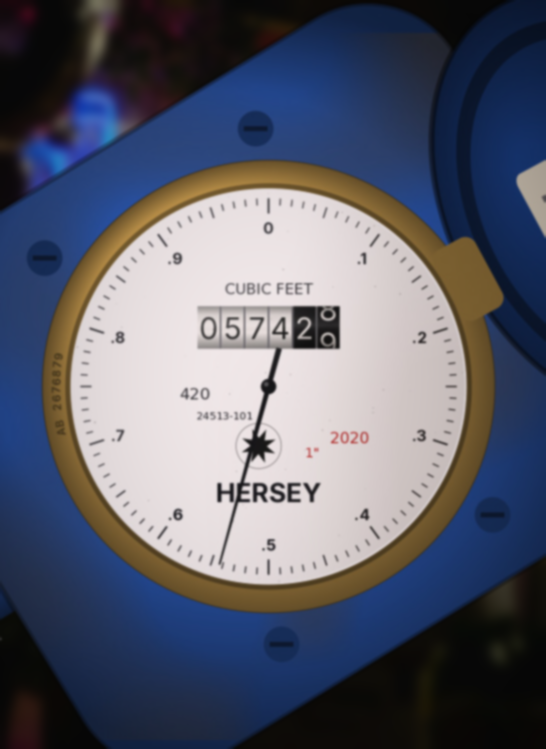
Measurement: 57428.54 ft³
